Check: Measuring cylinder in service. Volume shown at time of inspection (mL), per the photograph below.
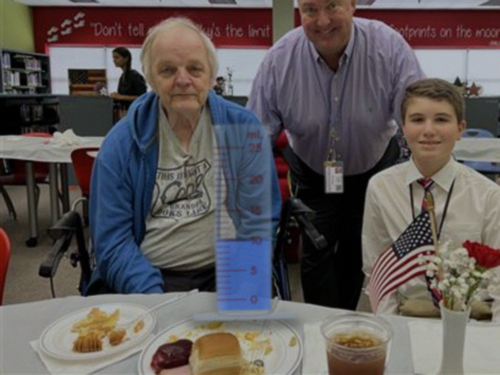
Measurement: 10 mL
